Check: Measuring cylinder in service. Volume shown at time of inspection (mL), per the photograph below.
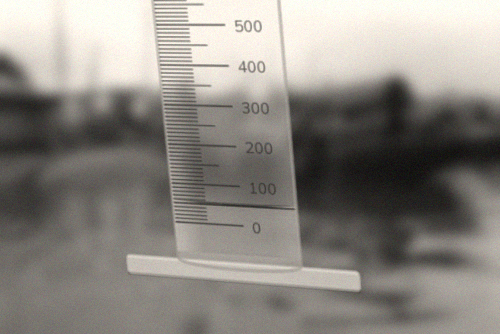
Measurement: 50 mL
